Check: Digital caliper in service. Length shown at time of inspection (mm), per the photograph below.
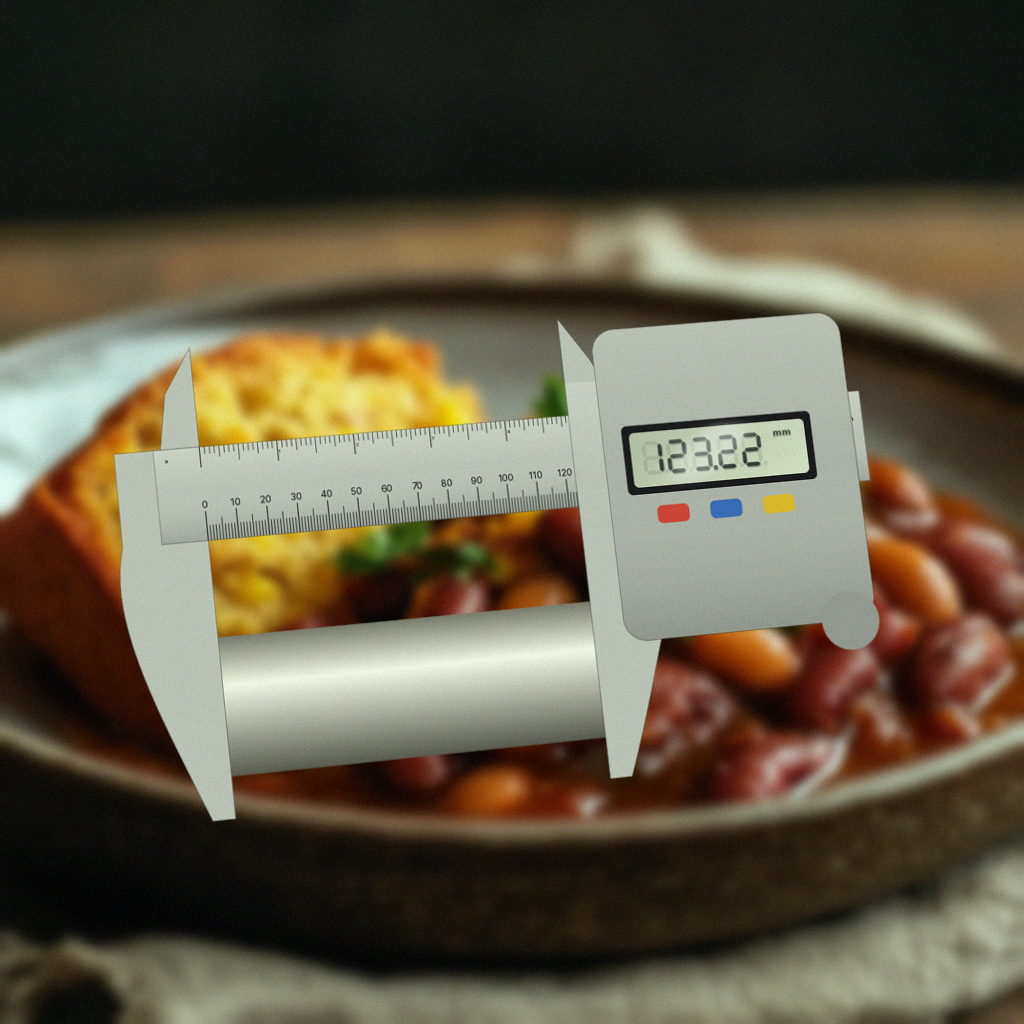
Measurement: 123.22 mm
